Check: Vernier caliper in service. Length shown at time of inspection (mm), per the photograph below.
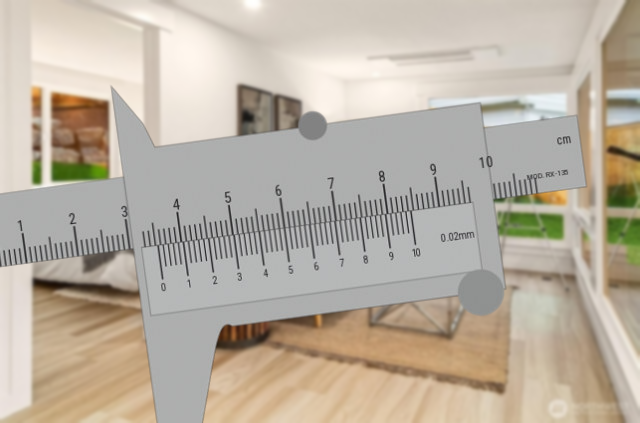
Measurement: 35.5 mm
